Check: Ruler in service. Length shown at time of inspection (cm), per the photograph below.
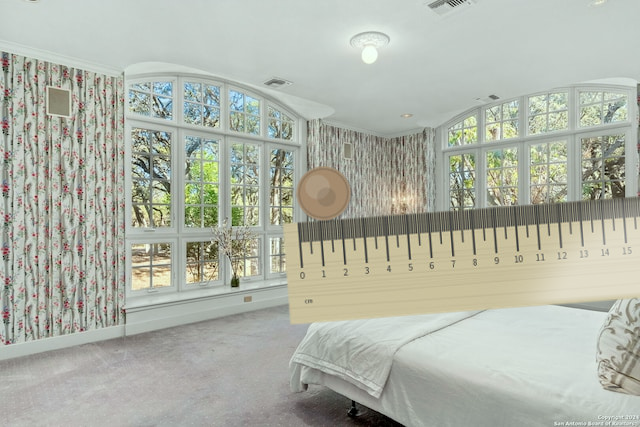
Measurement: 2.5 cm
